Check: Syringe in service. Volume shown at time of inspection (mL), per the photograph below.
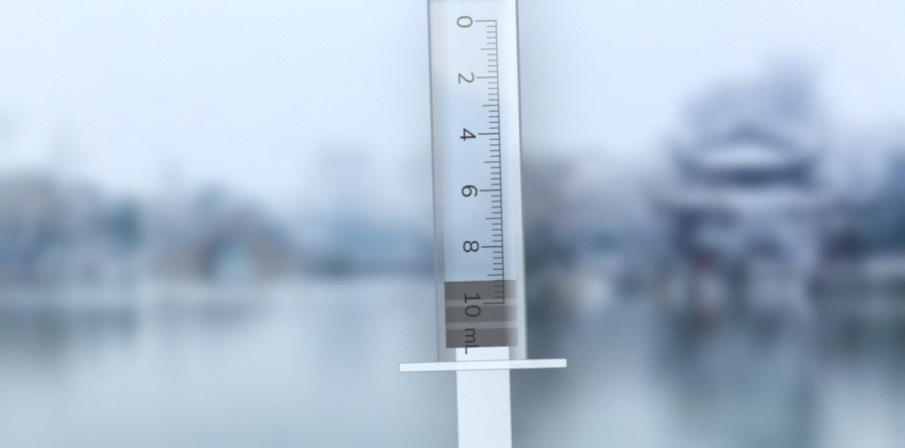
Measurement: 9.2 mL
